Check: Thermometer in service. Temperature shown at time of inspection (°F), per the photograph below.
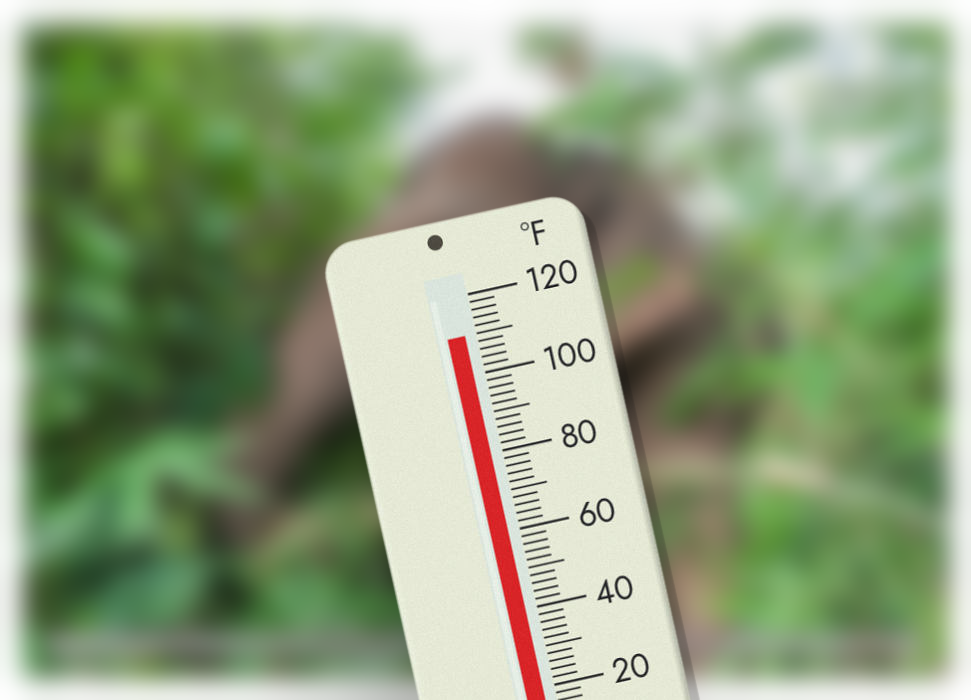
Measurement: 110 °F
